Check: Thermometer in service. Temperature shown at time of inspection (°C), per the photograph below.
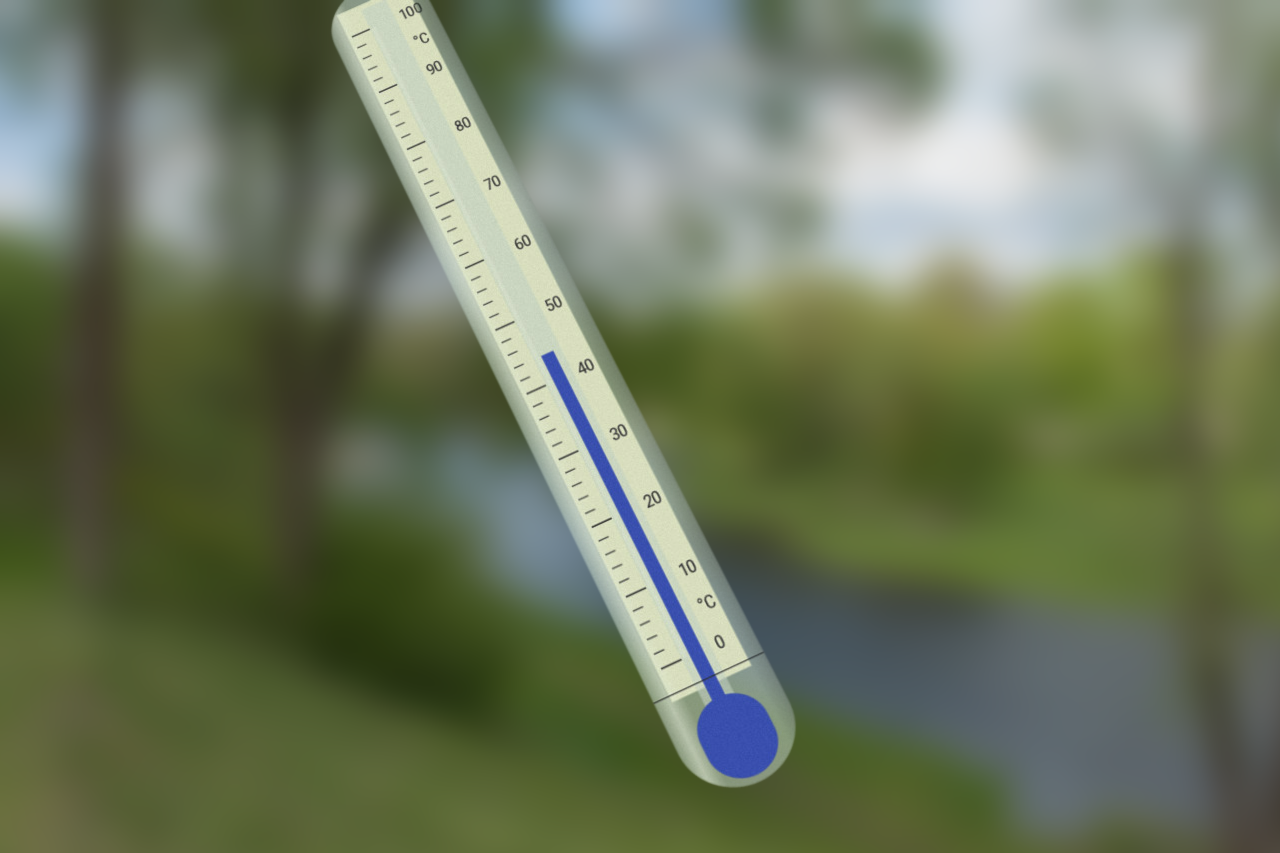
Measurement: 44 °C
